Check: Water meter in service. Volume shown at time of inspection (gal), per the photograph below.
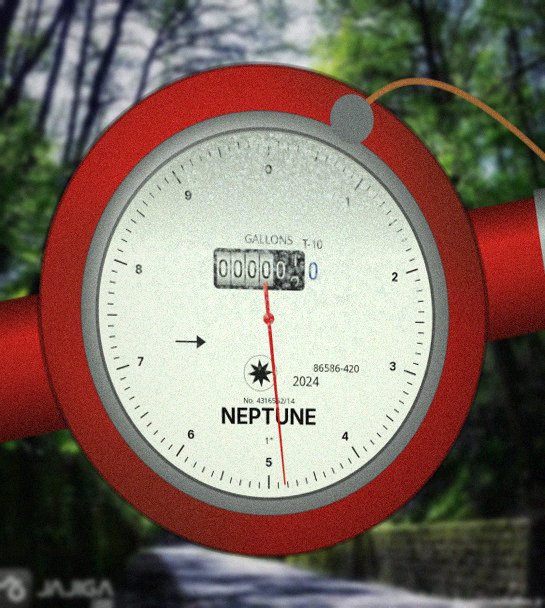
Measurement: 14.8 gal
